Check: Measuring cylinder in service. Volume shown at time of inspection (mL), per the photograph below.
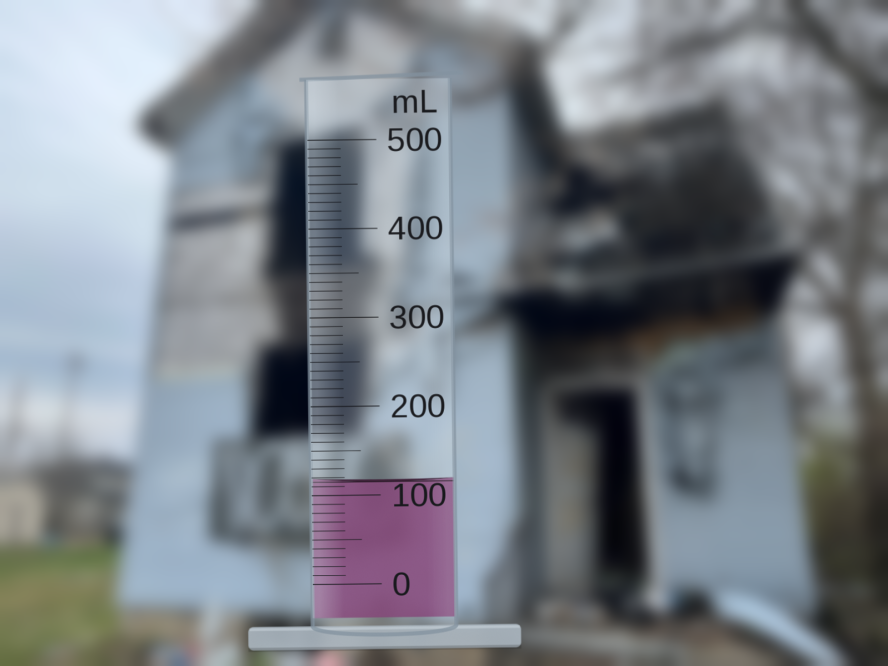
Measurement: 115 mL
